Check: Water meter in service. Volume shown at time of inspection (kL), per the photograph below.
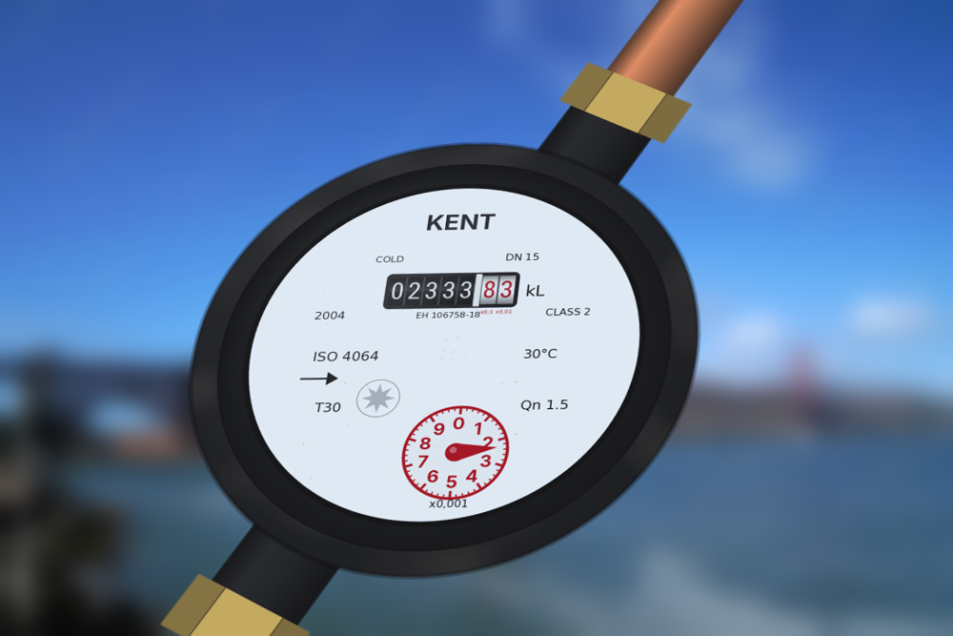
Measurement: 2333.832 kL
